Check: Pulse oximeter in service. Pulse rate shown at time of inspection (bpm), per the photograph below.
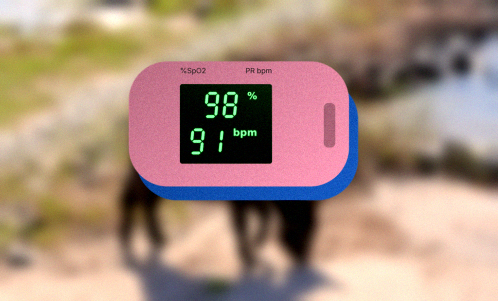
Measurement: 91 bpm
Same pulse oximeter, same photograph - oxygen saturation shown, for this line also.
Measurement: 98 %
